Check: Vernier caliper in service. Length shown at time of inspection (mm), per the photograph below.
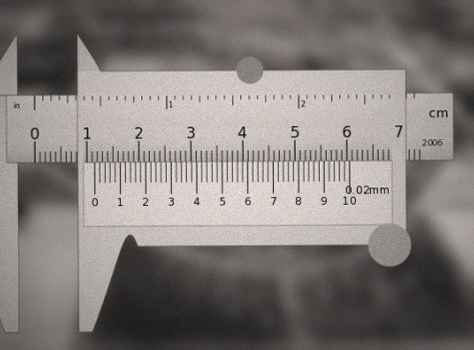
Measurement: 11.5 mm
